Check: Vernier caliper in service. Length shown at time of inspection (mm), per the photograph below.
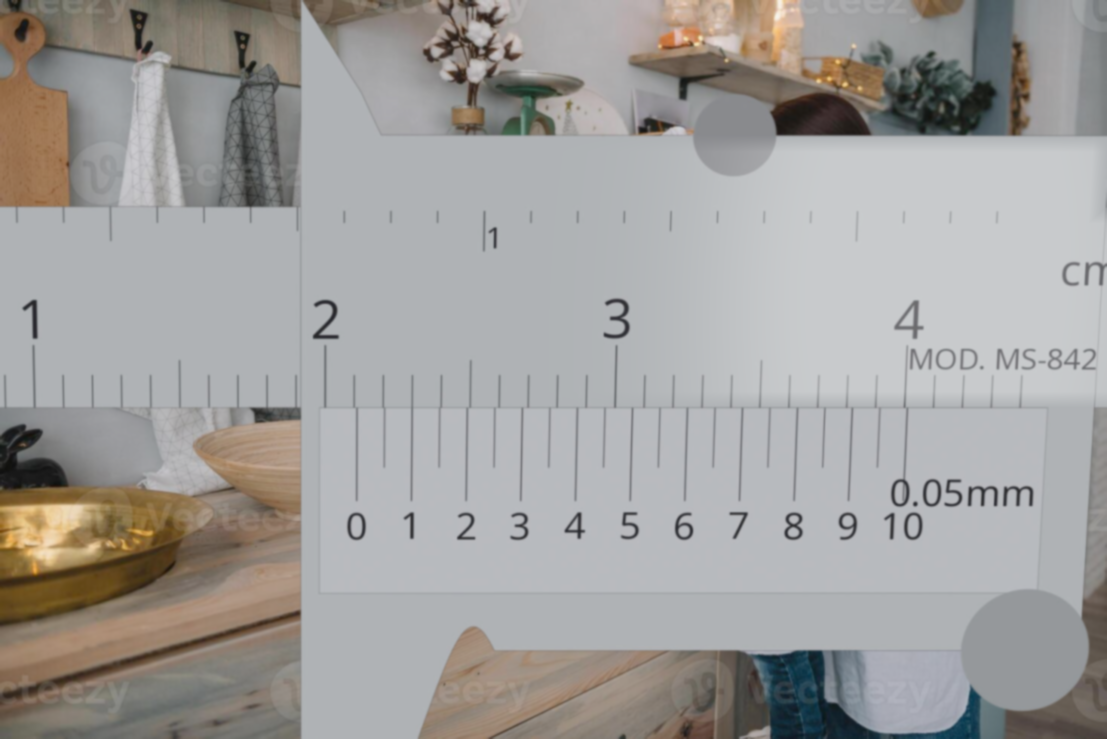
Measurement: 21.10 mm
